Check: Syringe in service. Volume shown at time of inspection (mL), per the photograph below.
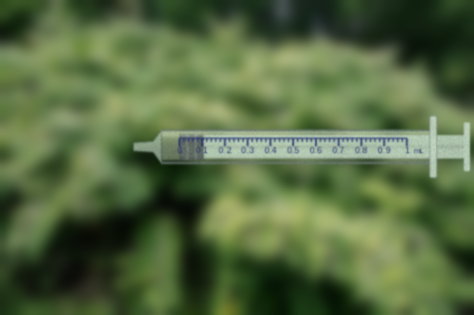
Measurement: 0 mL
